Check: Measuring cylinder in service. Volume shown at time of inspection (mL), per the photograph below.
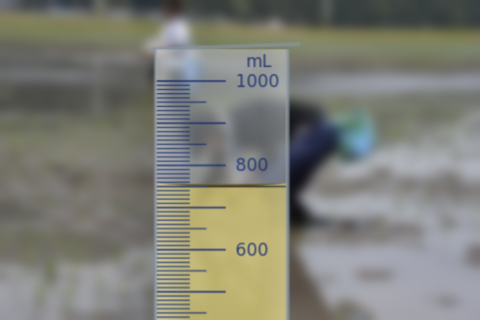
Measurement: 750 mL
